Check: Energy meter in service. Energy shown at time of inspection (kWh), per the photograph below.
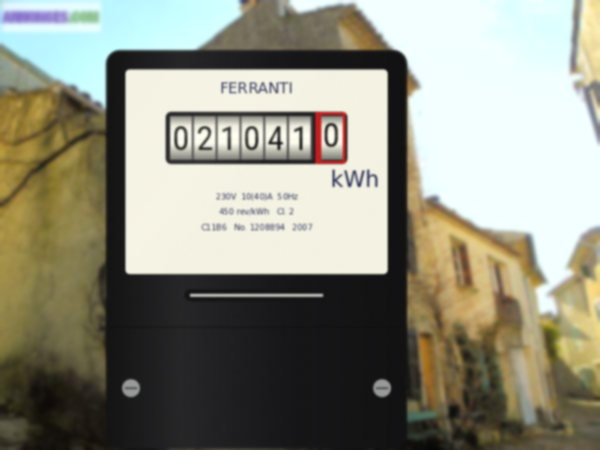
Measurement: 21041.0 kWh
